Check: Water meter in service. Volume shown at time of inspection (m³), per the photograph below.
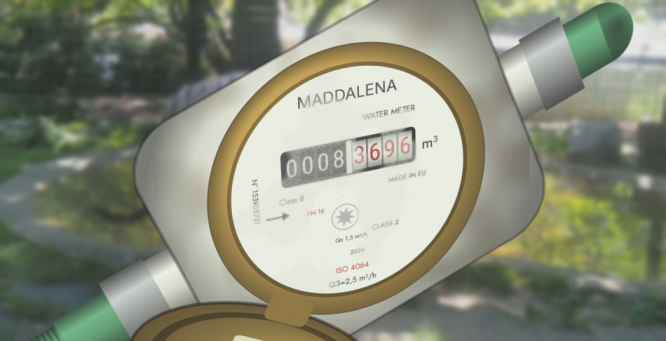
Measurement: 8.3696 m³
